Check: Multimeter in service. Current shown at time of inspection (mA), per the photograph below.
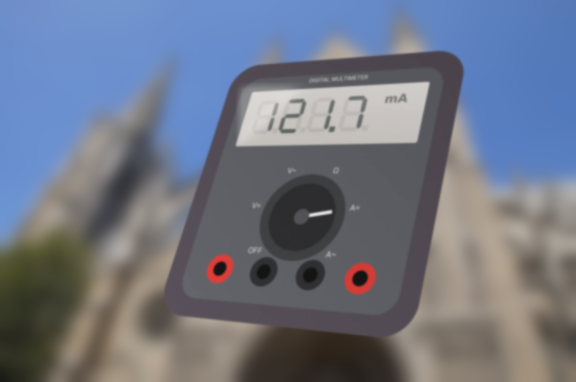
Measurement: 121.7 mA
